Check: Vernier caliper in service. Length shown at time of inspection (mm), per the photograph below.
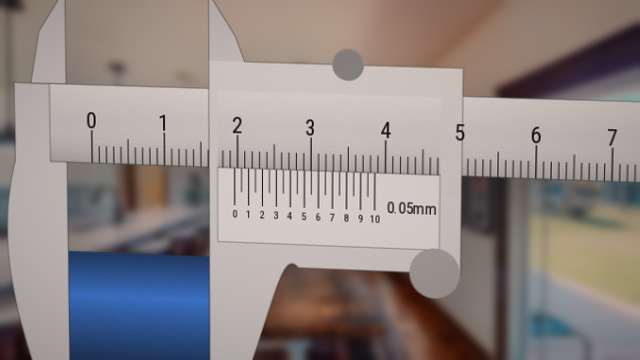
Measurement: 19.6 mm
